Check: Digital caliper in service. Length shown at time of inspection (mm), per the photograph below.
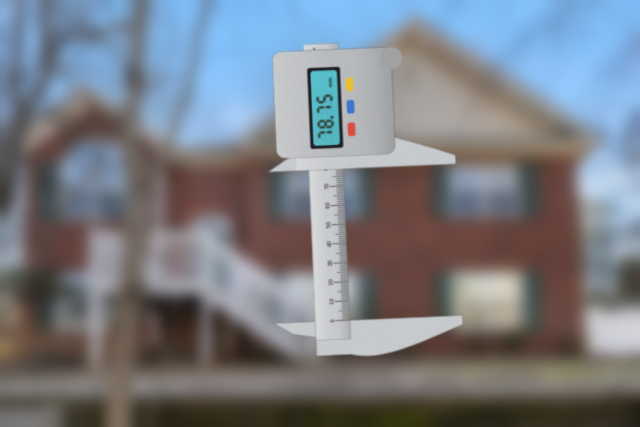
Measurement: 78.75 mm
